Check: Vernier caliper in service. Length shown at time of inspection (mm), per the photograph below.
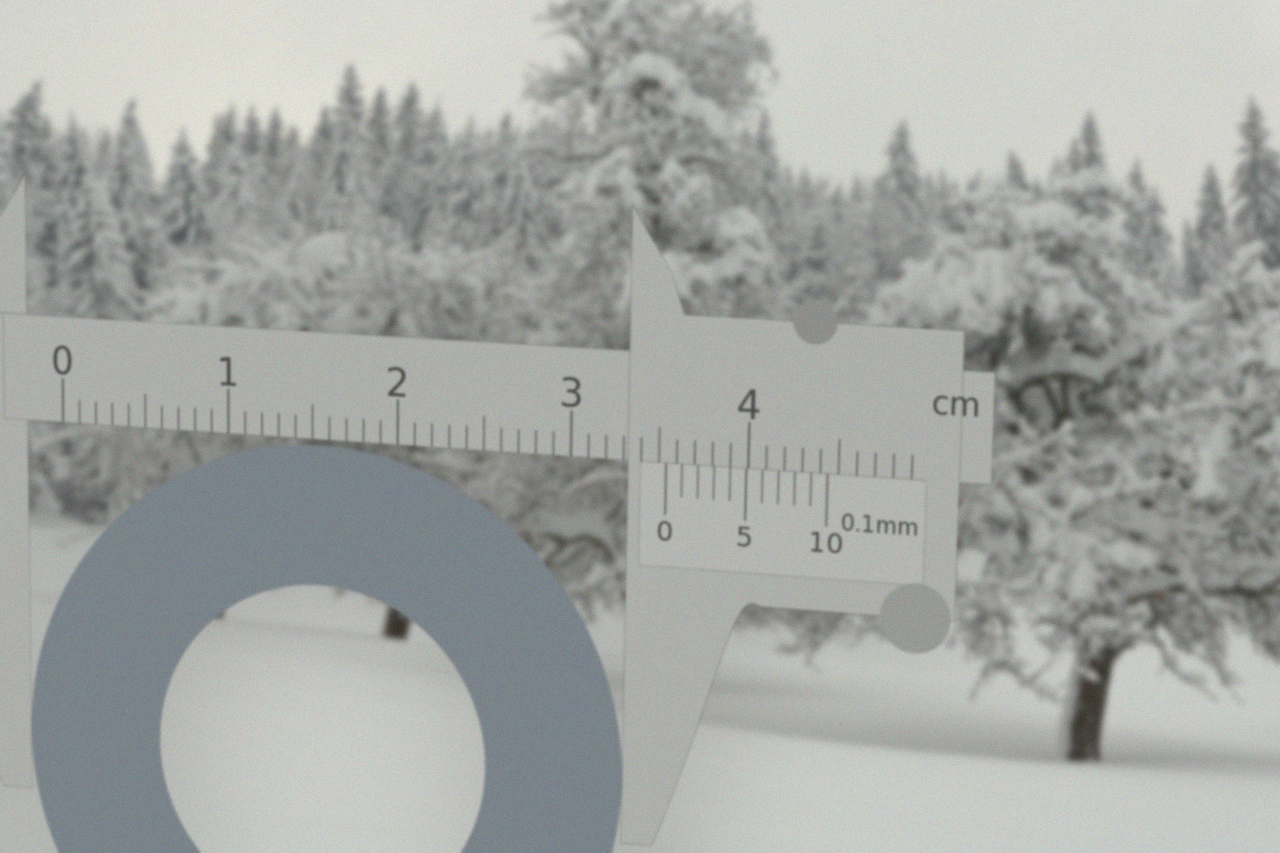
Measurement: 35.4 mm
